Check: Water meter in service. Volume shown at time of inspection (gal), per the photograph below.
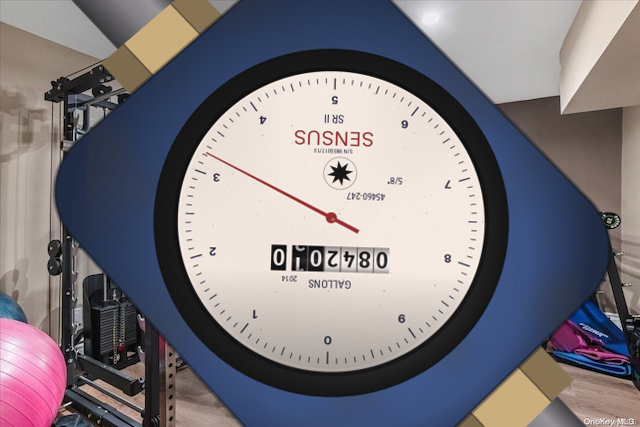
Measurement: 842013.2 gal
